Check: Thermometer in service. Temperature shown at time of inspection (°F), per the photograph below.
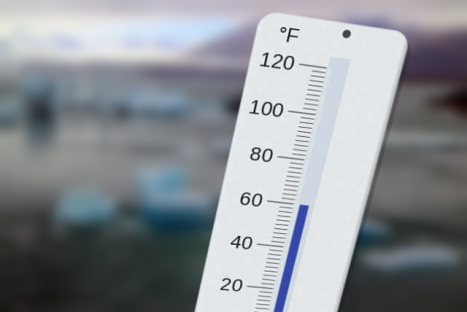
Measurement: 60 °F
